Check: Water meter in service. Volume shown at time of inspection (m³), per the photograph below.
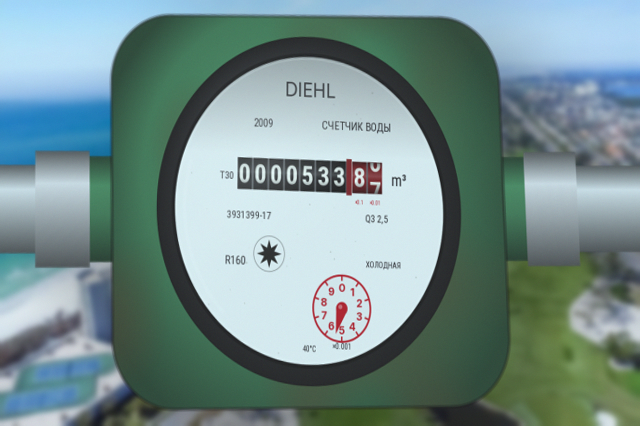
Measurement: 533.865 m³
